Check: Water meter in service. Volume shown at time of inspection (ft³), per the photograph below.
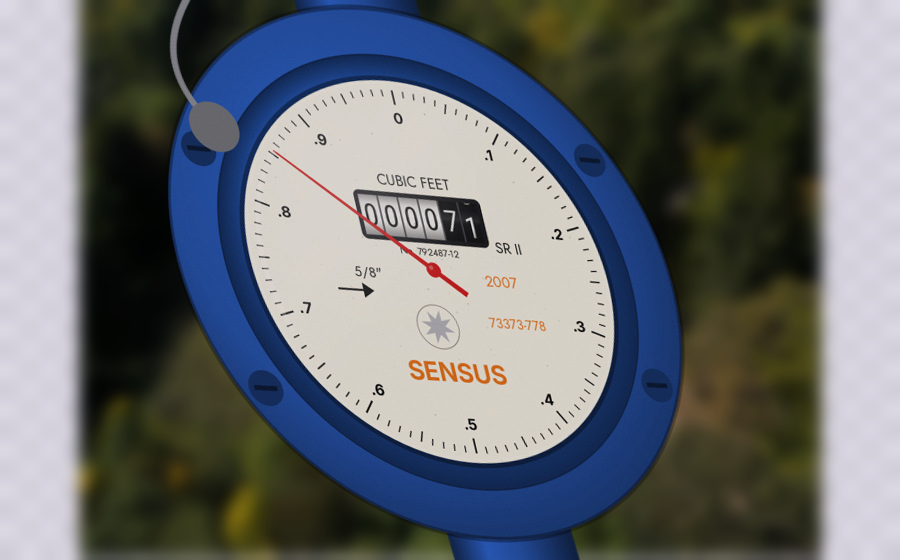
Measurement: 70.85 ft³
